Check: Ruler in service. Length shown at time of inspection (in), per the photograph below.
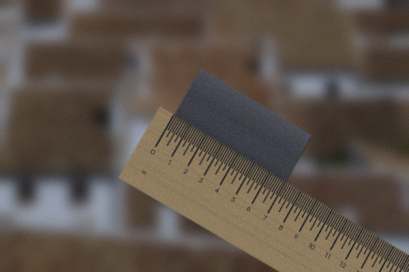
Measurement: 7 in
